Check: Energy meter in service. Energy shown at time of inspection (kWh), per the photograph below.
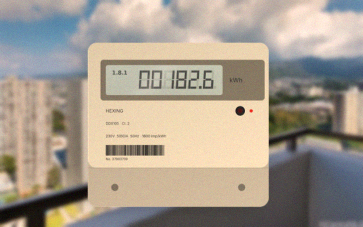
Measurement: 182.6 kWh
